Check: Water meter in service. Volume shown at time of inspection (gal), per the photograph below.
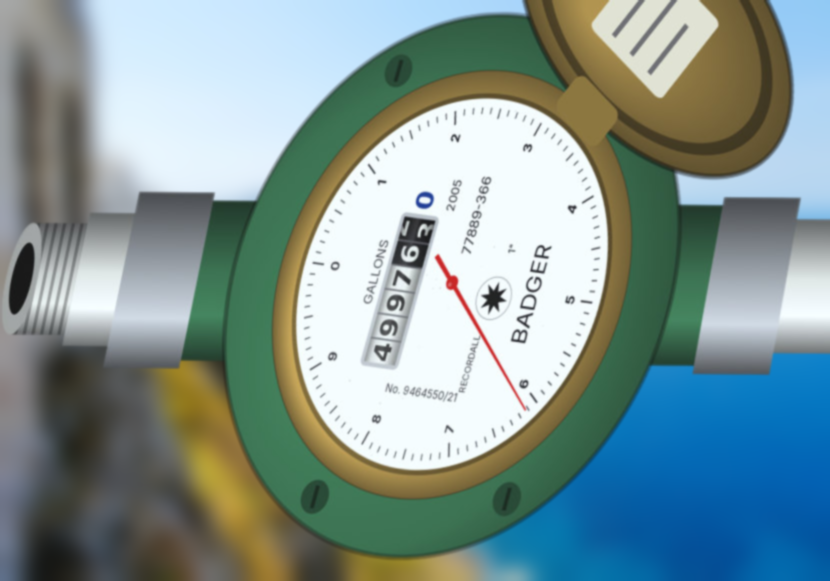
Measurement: 4997626.1 gal
